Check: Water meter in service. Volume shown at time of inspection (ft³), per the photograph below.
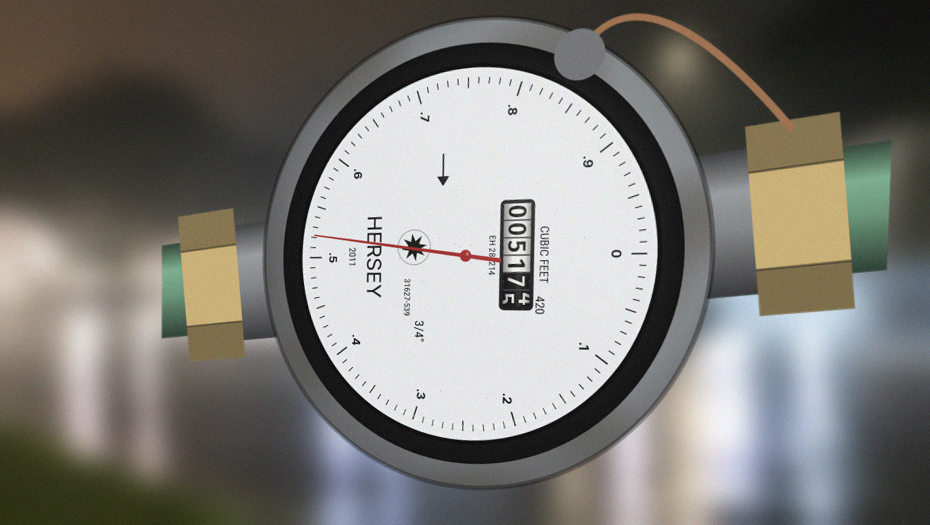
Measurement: 5174.52 ft³
